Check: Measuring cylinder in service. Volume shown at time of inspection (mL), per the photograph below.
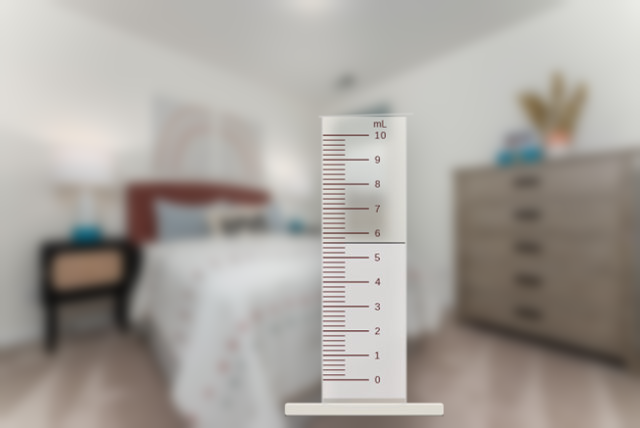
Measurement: 5.6 mL
